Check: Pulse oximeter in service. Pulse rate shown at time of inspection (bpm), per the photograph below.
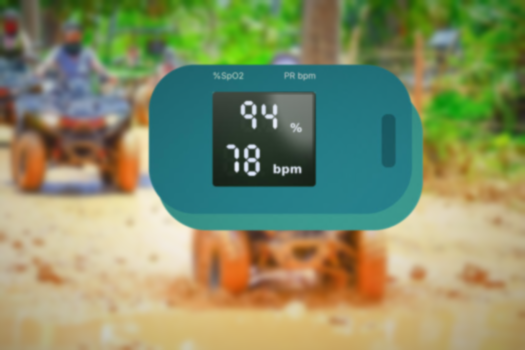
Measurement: 78 bpm
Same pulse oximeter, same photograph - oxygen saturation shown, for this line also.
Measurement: 94 %
